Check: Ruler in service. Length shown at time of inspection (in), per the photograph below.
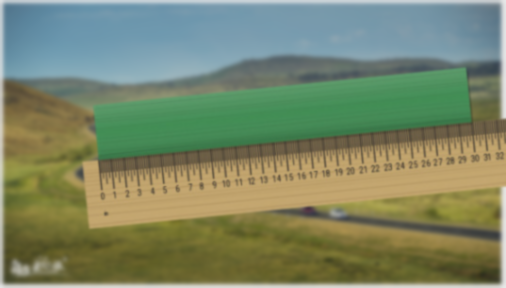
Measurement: 30 in
